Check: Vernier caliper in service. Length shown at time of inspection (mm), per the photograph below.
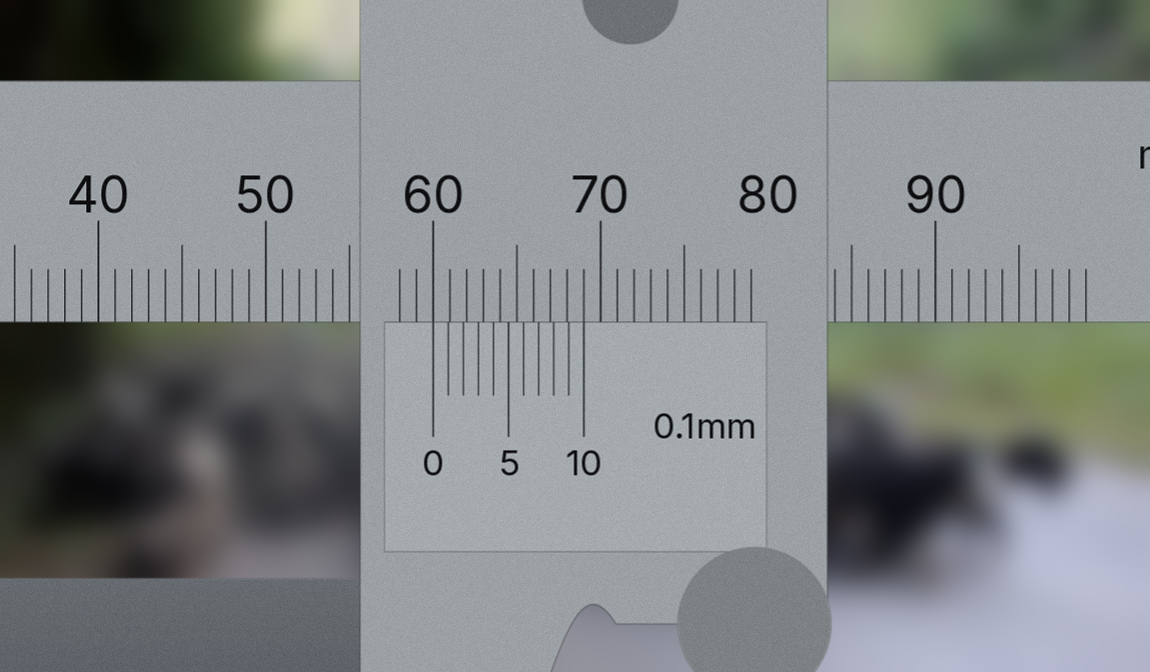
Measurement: 60.0 mm
